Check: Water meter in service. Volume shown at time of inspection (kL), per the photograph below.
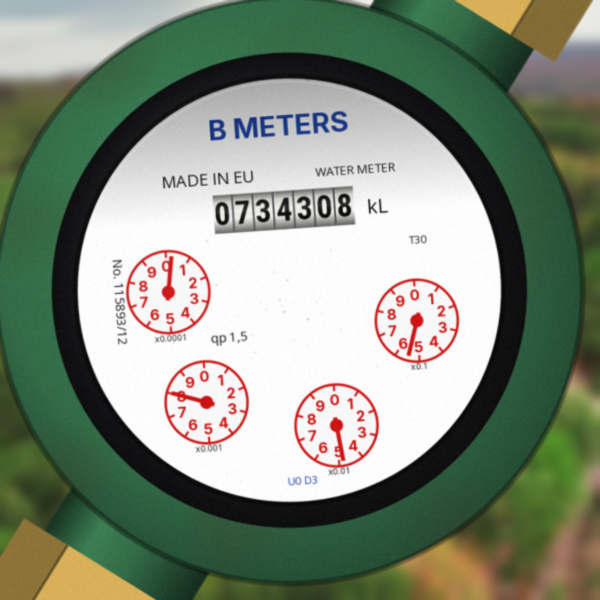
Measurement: 734308.5480 kL
